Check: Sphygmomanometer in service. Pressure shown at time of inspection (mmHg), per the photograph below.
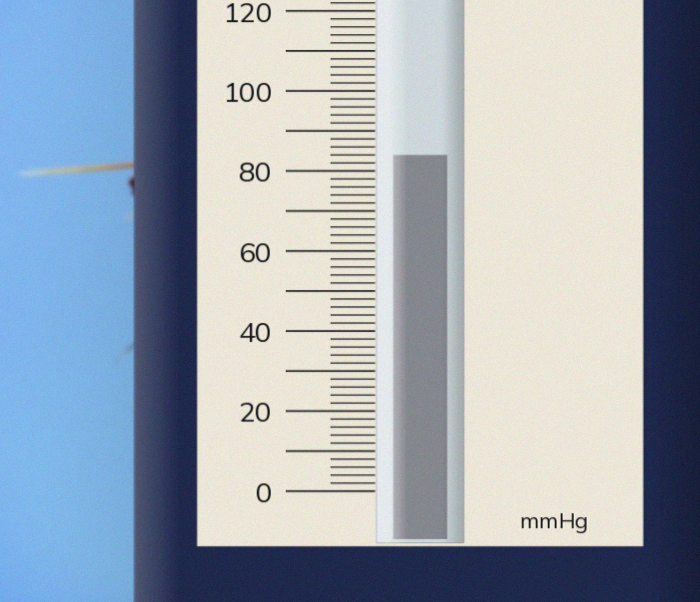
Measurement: 84 mmHg
